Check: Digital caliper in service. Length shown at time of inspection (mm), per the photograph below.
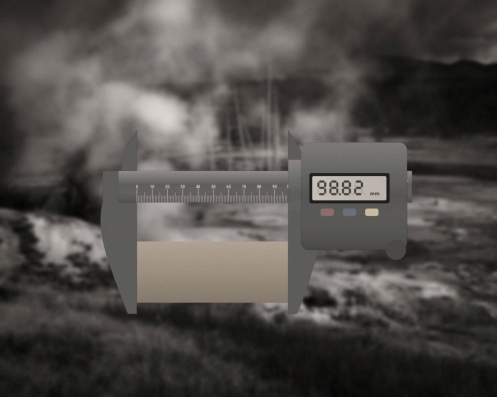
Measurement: 98.82 mm
